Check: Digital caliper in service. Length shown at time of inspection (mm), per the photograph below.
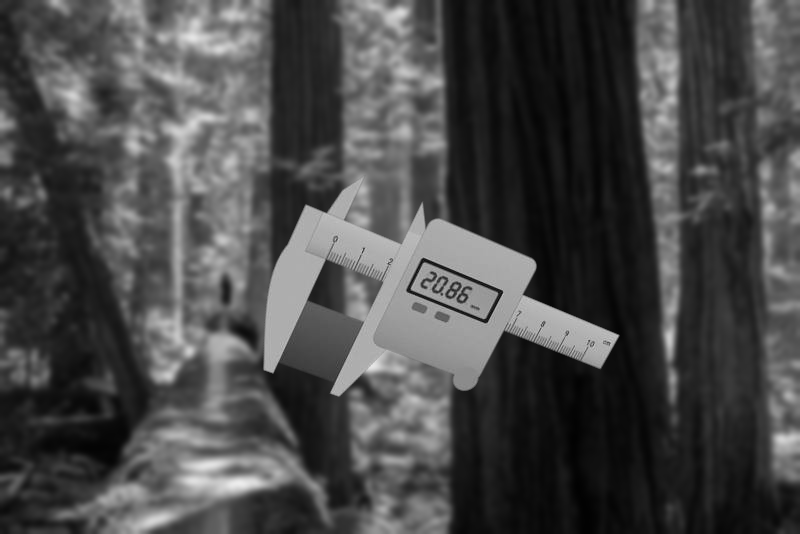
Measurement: 20.86 mm
